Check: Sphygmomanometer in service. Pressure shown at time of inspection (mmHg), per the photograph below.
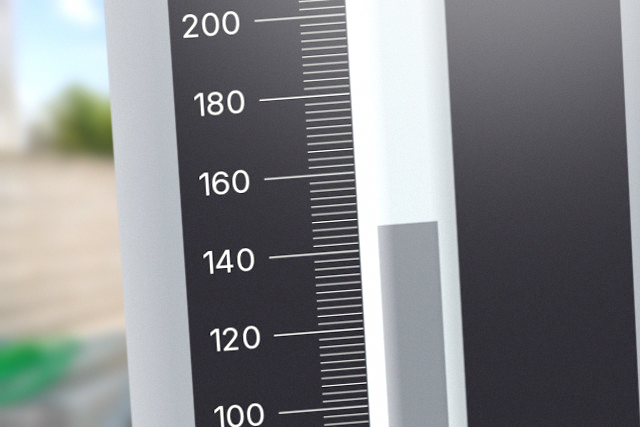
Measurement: 146 mmHg
